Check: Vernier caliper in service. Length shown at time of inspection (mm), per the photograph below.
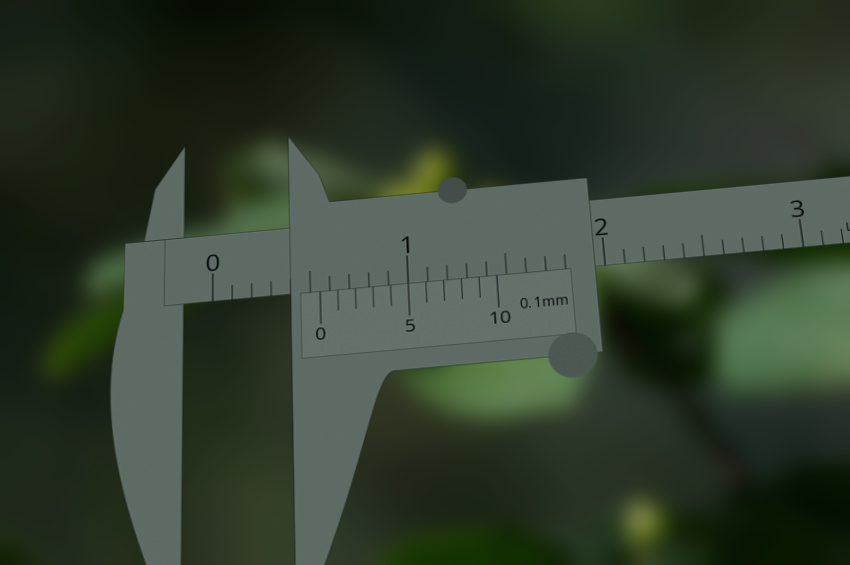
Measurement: 5.5 mm
